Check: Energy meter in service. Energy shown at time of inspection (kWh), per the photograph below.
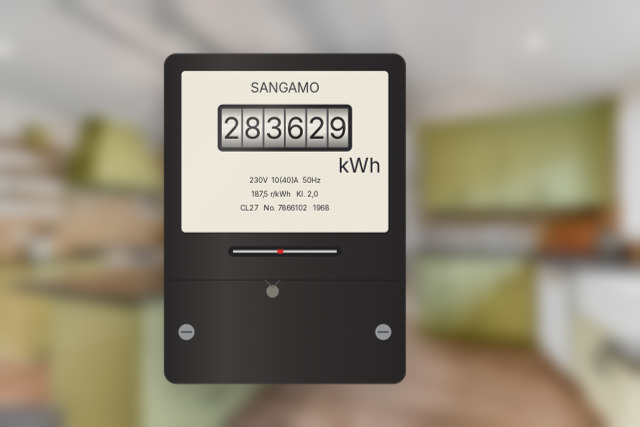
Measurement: 283629 kWh
